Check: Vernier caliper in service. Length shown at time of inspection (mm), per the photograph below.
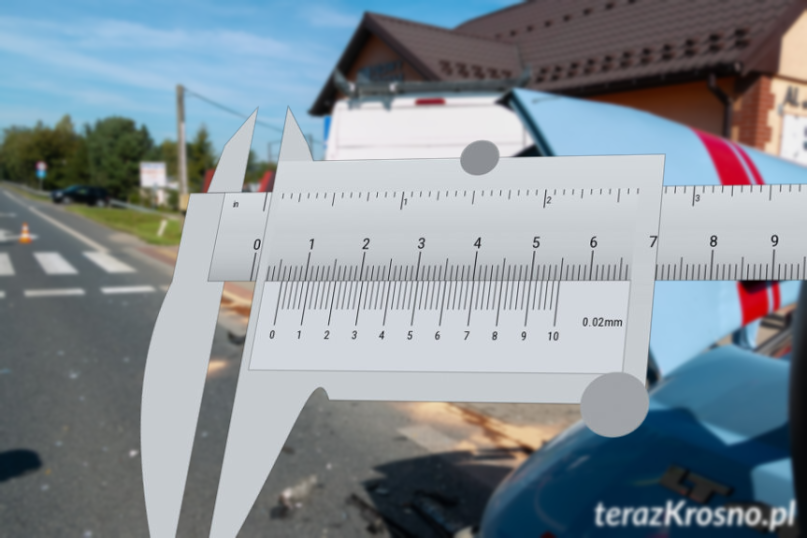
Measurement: 5.8 mm
